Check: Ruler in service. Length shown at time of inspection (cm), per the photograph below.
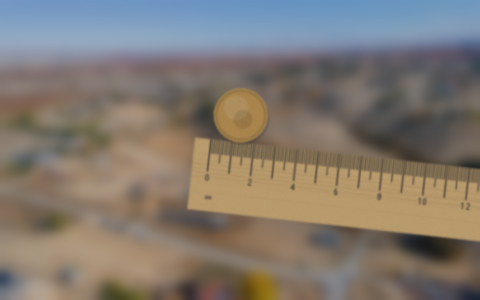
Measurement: 2.5 cm
